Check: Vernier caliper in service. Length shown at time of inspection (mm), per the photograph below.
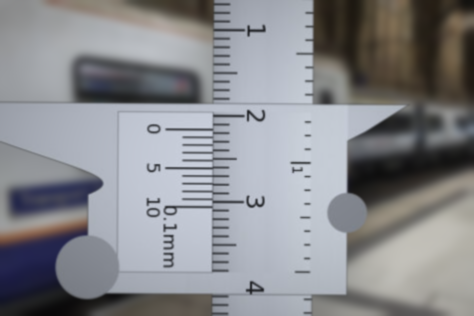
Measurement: 21.6 mm
